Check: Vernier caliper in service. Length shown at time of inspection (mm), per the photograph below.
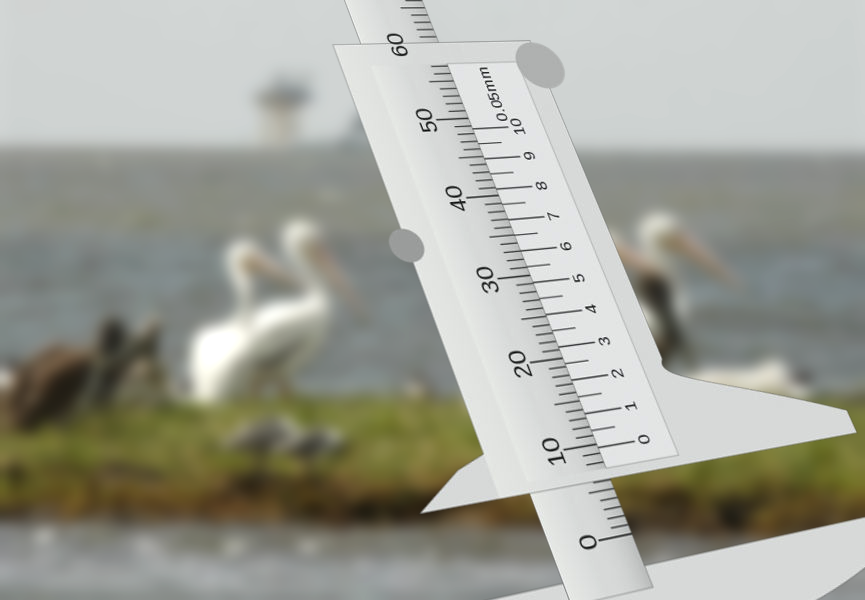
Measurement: 9.6 mm
